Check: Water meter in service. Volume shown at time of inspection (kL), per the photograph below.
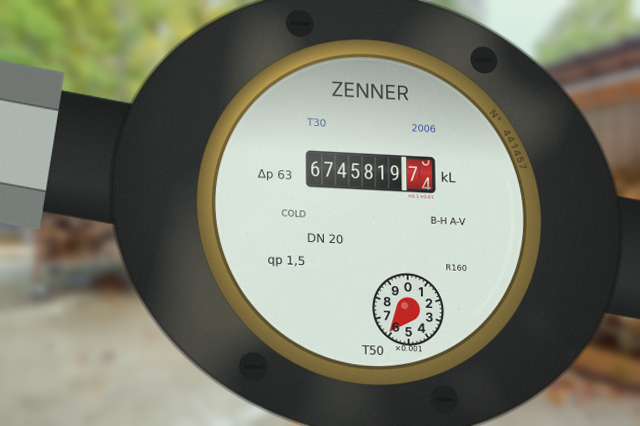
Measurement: 6745819.736 kL
